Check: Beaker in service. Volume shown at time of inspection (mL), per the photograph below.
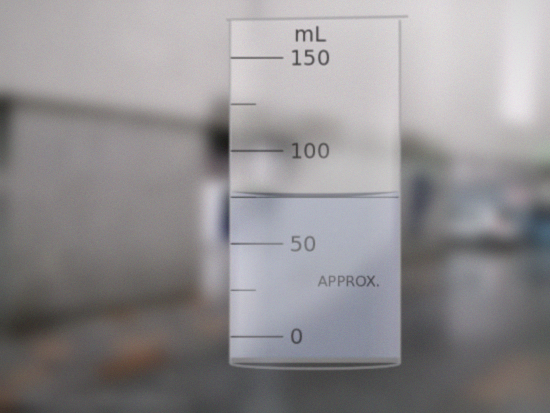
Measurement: 75 mL
